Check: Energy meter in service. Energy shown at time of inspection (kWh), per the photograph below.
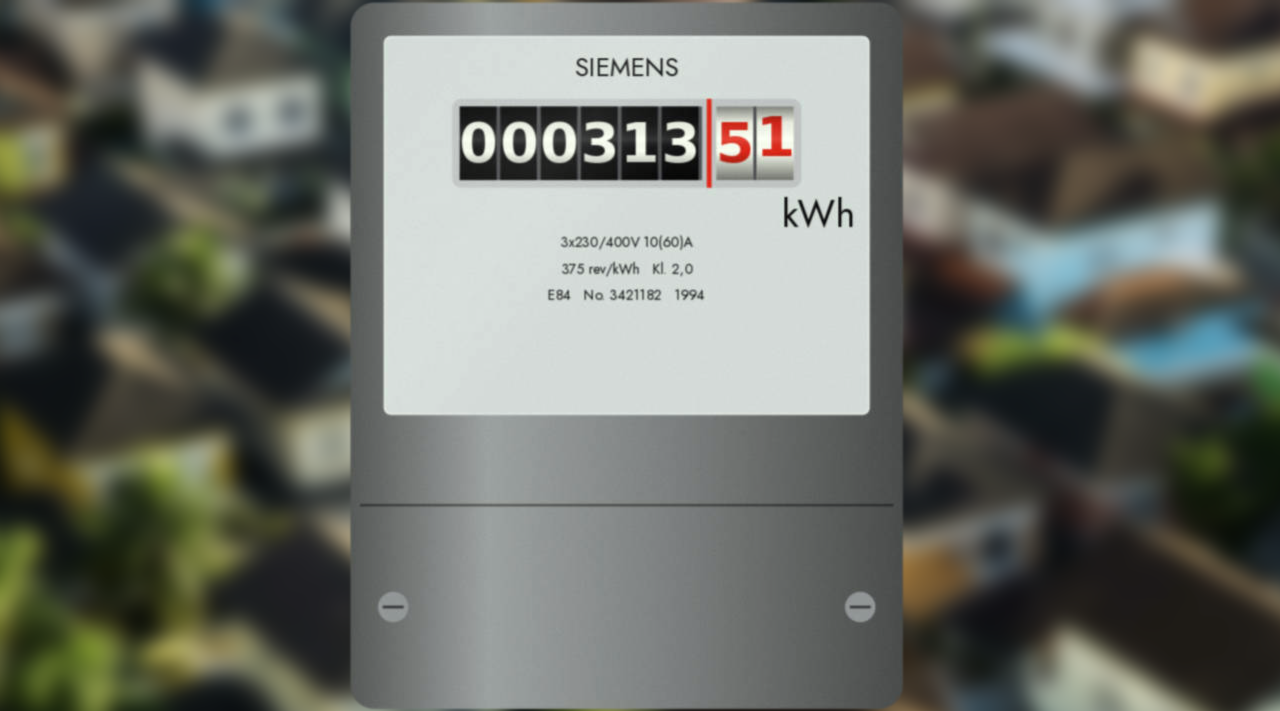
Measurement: 313.51 kWh
